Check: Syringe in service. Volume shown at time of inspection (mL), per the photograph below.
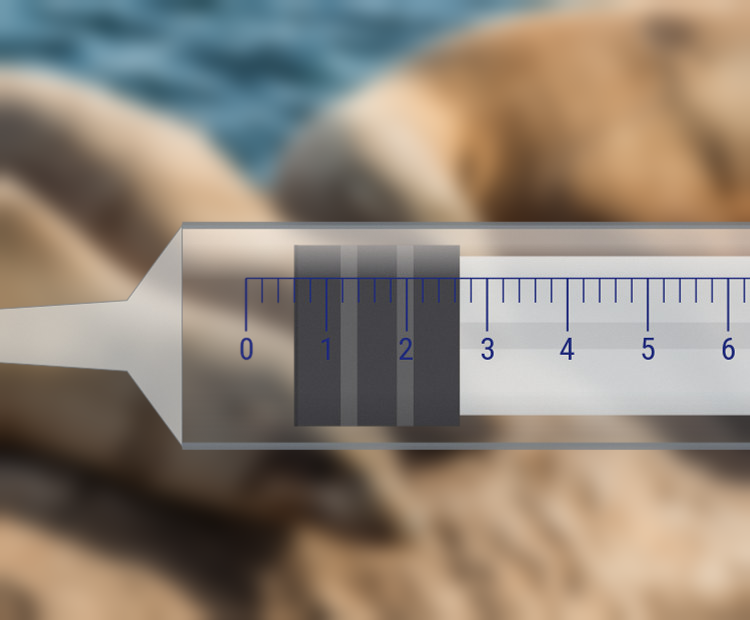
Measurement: 0.6 mL
